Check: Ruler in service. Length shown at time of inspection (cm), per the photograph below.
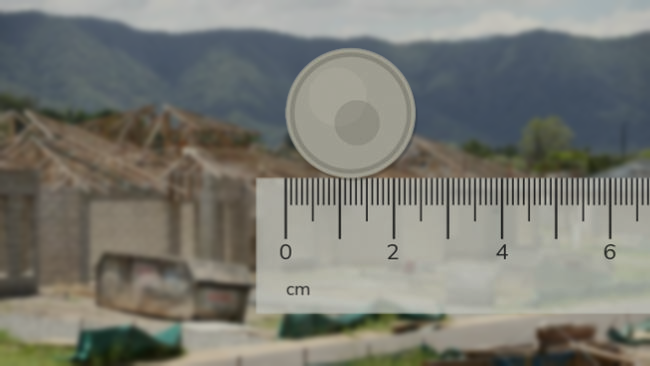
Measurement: 2.4 cm
